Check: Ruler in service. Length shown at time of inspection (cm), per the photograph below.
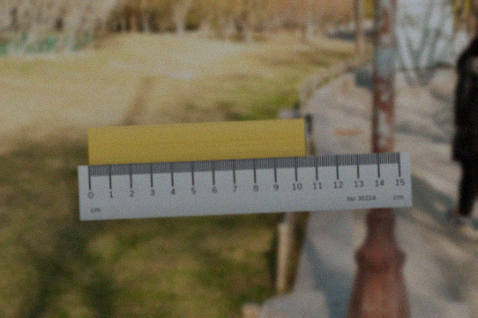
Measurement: 10.5 cm
